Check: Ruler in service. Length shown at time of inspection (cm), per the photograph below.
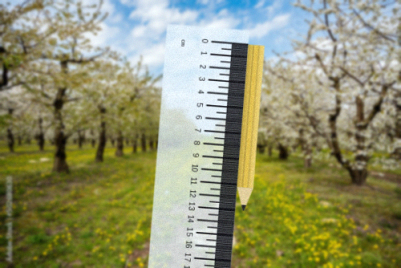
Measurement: 13 cm
